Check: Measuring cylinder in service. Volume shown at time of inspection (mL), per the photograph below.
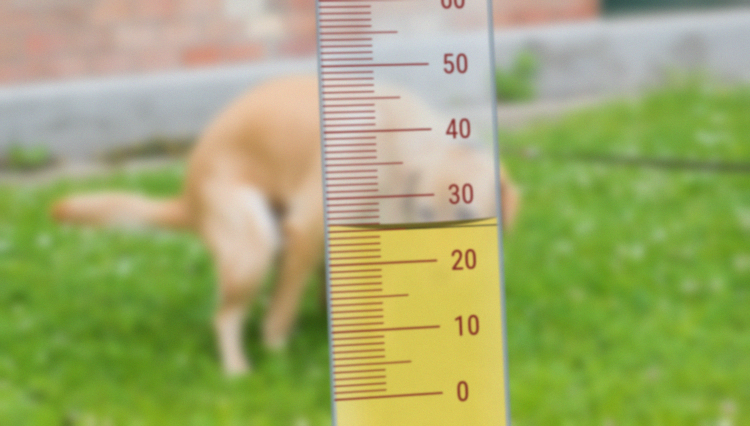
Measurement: 25 mL
